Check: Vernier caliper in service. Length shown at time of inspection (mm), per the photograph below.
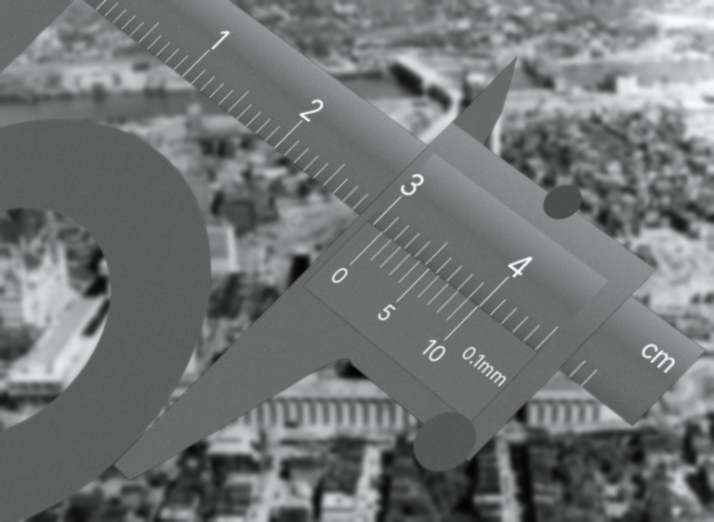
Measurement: 30.9 mm
